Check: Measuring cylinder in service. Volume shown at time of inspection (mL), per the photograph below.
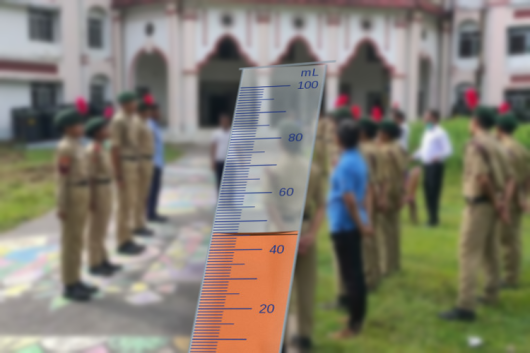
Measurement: 45 mL
